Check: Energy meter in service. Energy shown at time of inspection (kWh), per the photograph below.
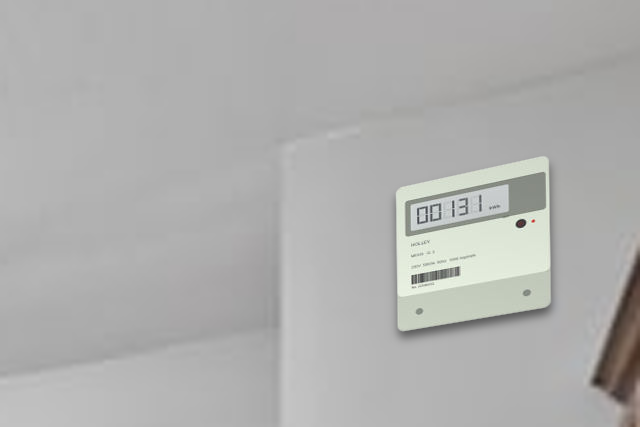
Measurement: 131 kWh
